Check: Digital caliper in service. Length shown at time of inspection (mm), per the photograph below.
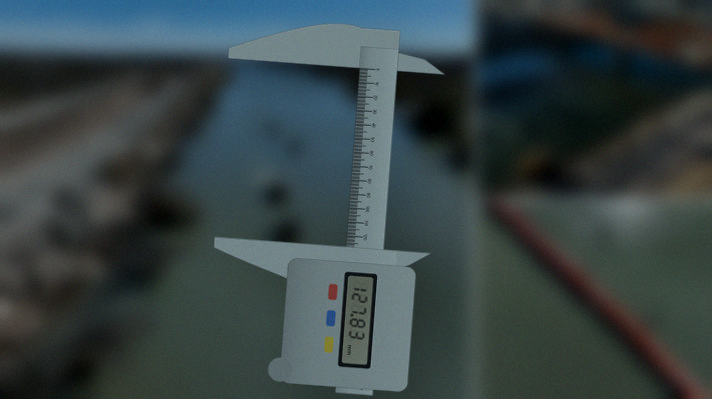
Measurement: 127.83 mm
